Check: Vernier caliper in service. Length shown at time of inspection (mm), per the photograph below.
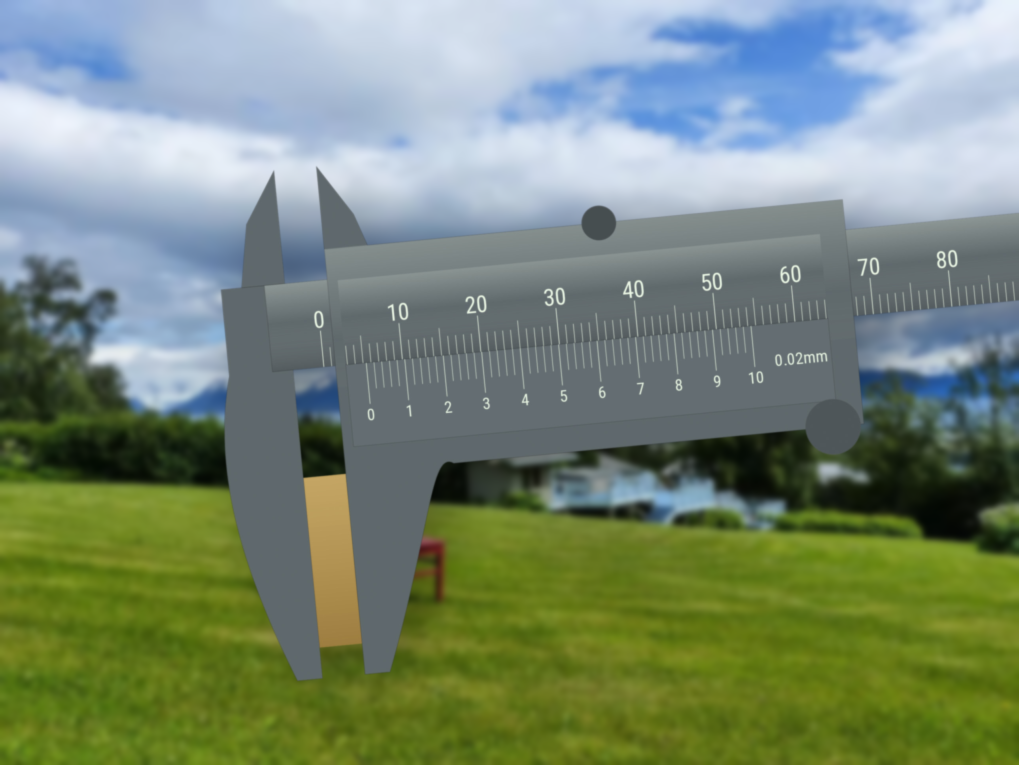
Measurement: 5.4 mm
